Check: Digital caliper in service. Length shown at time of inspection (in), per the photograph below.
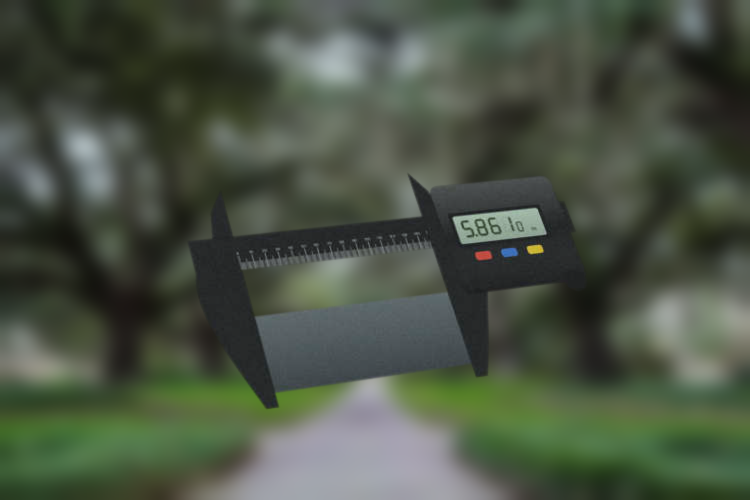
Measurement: 5.8610 in
